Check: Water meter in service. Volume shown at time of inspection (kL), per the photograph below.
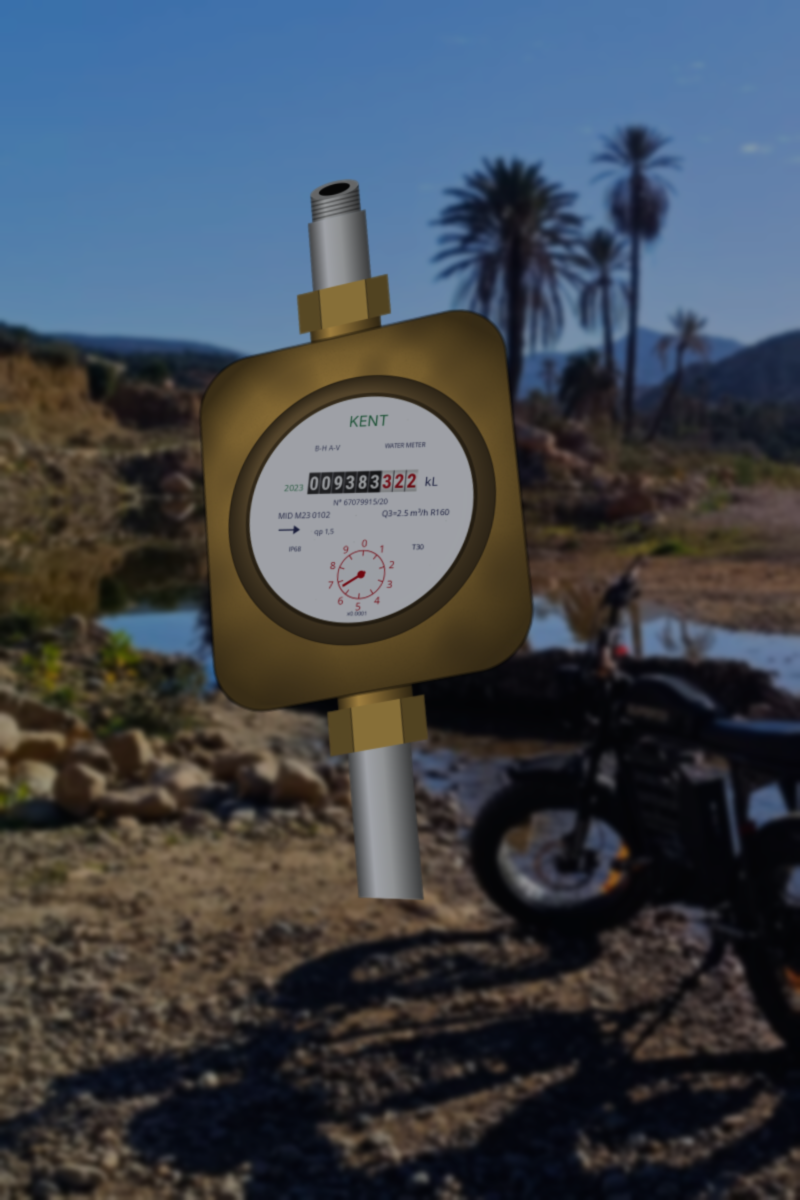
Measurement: 9383.3226 kL
